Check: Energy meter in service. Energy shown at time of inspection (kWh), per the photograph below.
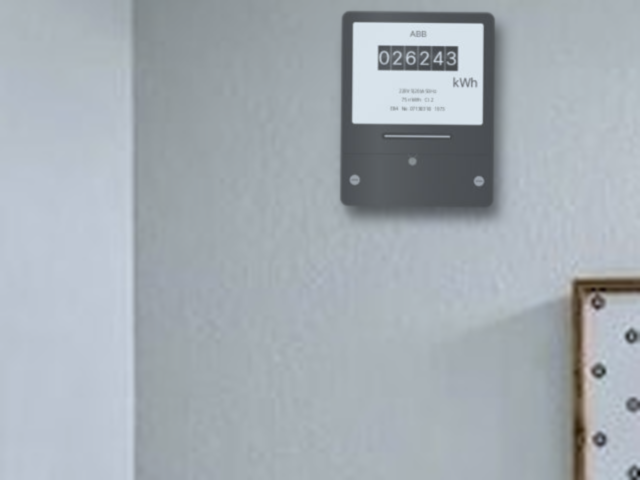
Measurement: 26243 kWh
